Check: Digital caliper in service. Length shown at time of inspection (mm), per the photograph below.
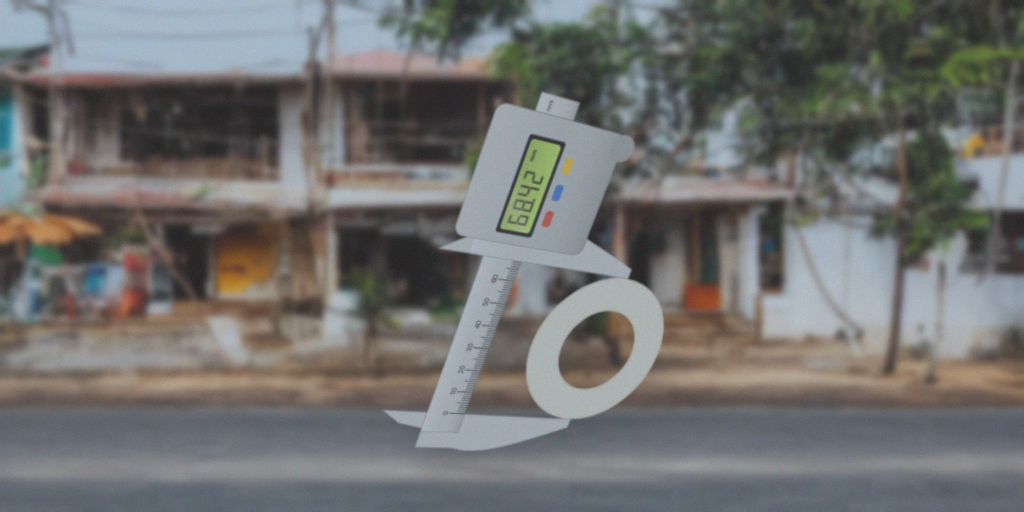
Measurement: 68.42 mm
